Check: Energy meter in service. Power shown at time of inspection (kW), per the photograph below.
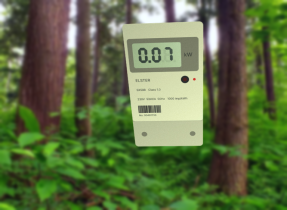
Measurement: 0.07 kW
